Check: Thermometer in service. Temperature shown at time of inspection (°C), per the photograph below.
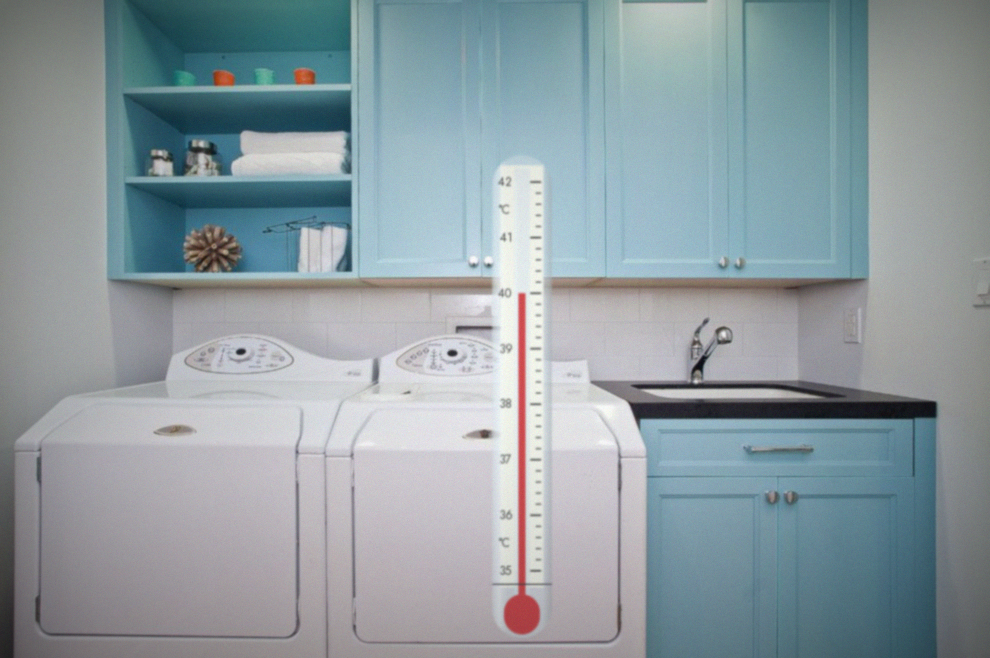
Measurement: 40 °C
